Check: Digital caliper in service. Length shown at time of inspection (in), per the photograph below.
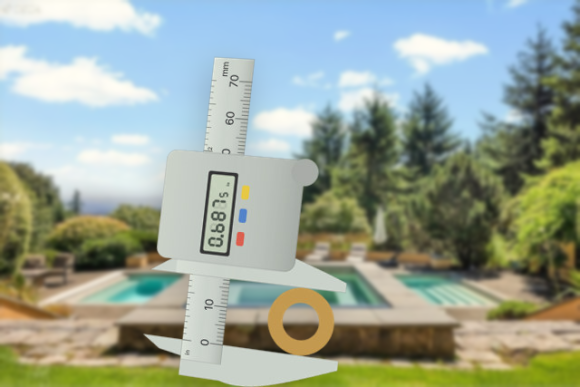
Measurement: 0.6875 in
